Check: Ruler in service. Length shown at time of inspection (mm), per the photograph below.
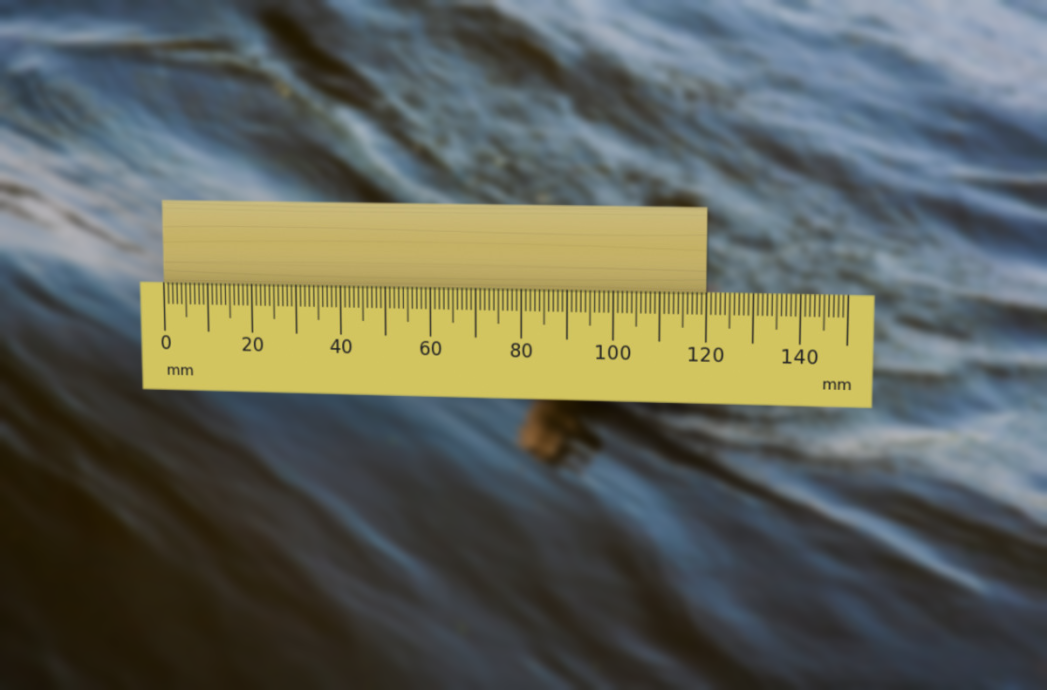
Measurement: 120 mm
